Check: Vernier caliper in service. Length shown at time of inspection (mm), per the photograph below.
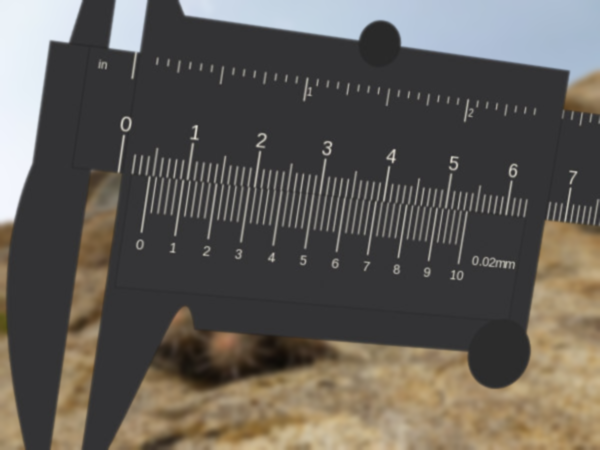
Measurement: 4.5 mm
